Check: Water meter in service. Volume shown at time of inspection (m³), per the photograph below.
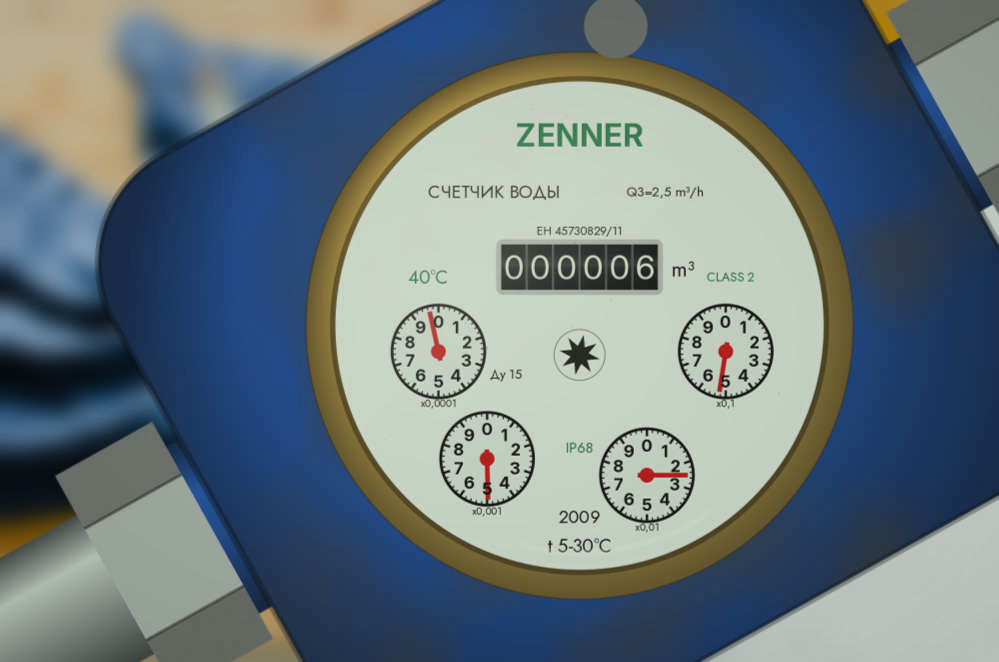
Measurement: 6.5249 m³
